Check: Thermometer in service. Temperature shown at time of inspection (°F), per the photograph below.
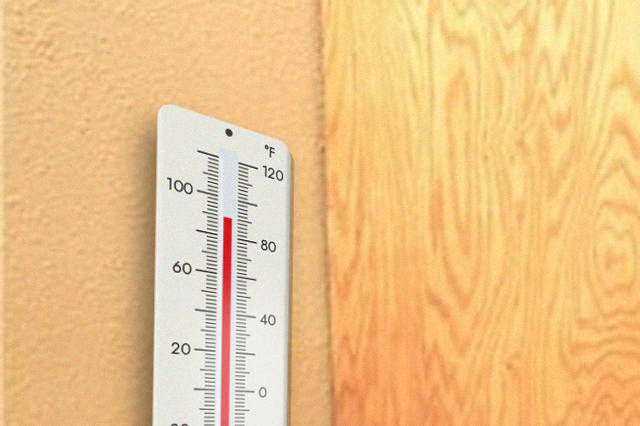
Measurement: 90 °F
